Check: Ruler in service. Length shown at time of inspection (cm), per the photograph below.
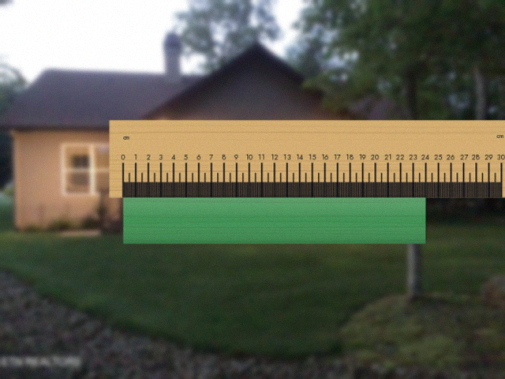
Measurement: 24 cm
